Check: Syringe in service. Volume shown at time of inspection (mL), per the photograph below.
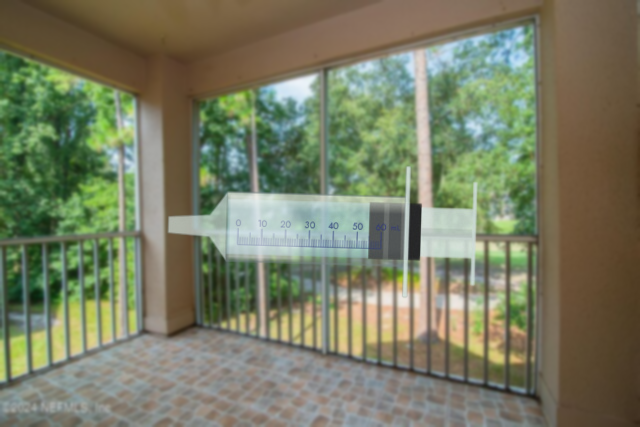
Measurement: 55 mL
